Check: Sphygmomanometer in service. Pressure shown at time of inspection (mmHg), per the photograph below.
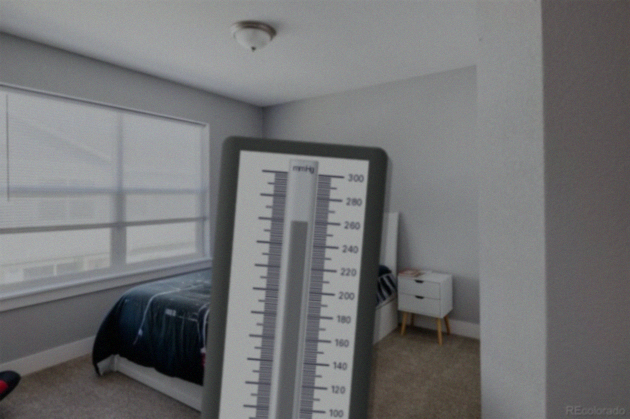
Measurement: 260 mmHg
